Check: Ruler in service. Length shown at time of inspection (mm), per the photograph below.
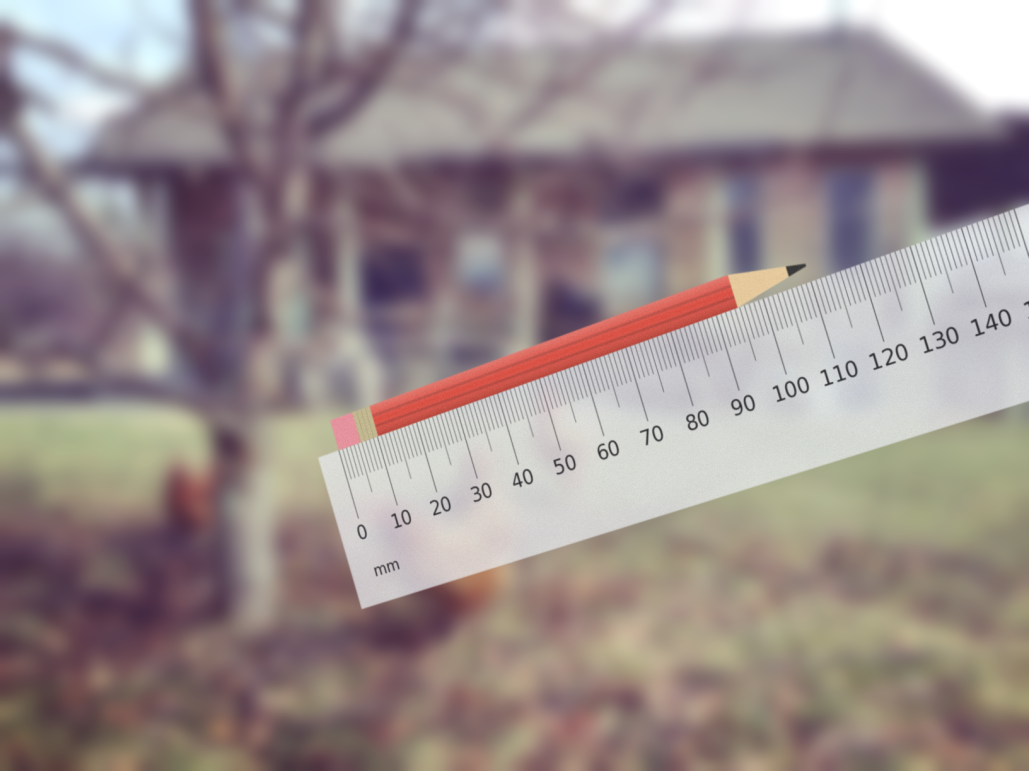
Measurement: 110 mm
